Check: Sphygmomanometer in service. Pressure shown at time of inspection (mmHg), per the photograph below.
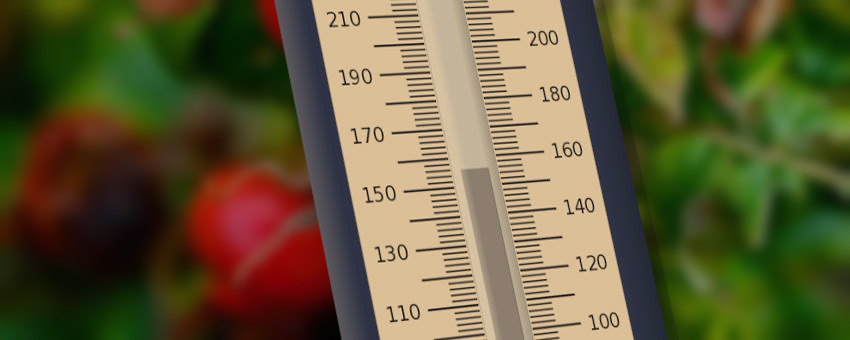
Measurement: 156 mmHg
